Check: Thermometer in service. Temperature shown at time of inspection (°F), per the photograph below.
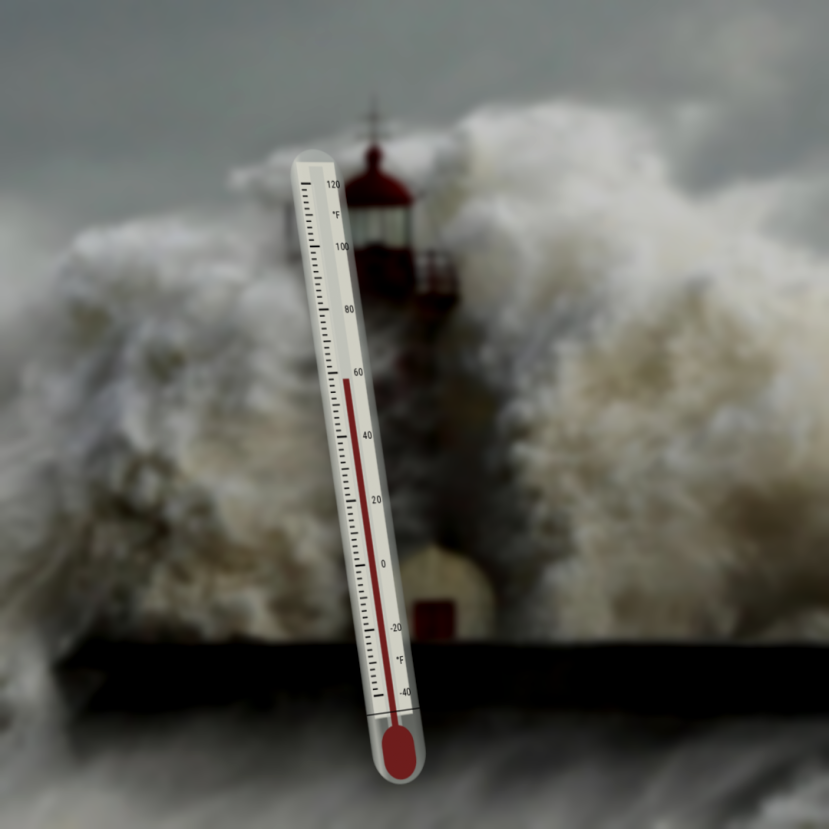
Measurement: 58 °F
